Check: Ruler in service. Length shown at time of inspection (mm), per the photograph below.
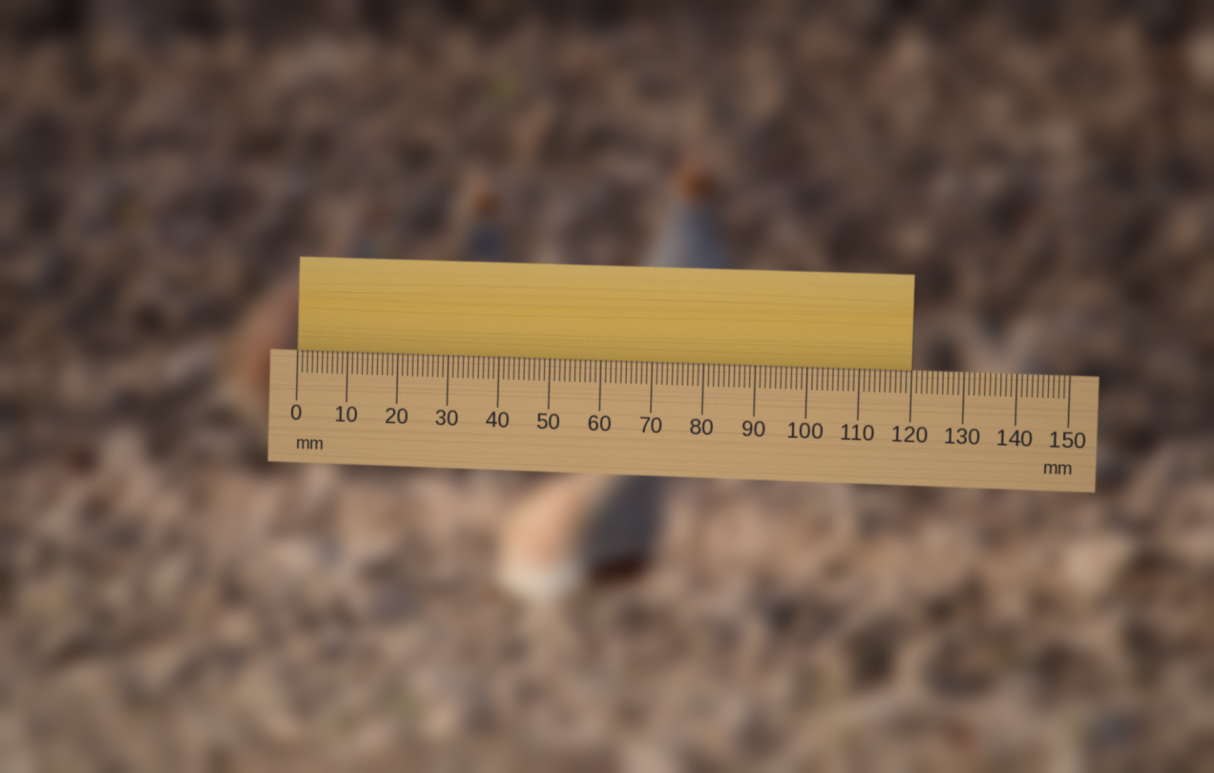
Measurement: 120 mm
